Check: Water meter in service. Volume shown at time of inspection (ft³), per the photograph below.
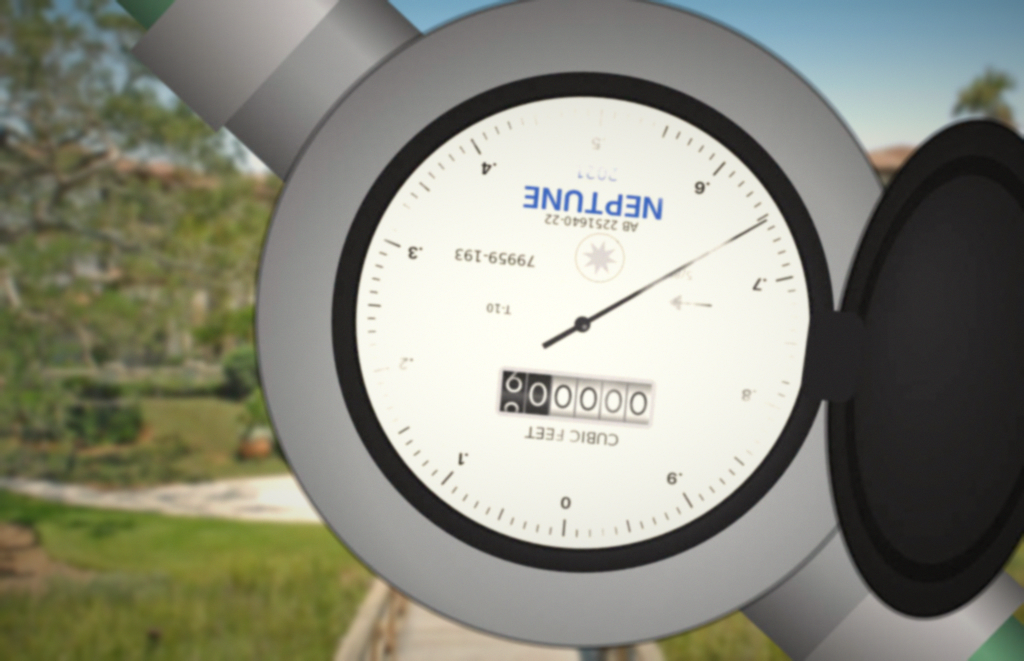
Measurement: 8.65 ft³
